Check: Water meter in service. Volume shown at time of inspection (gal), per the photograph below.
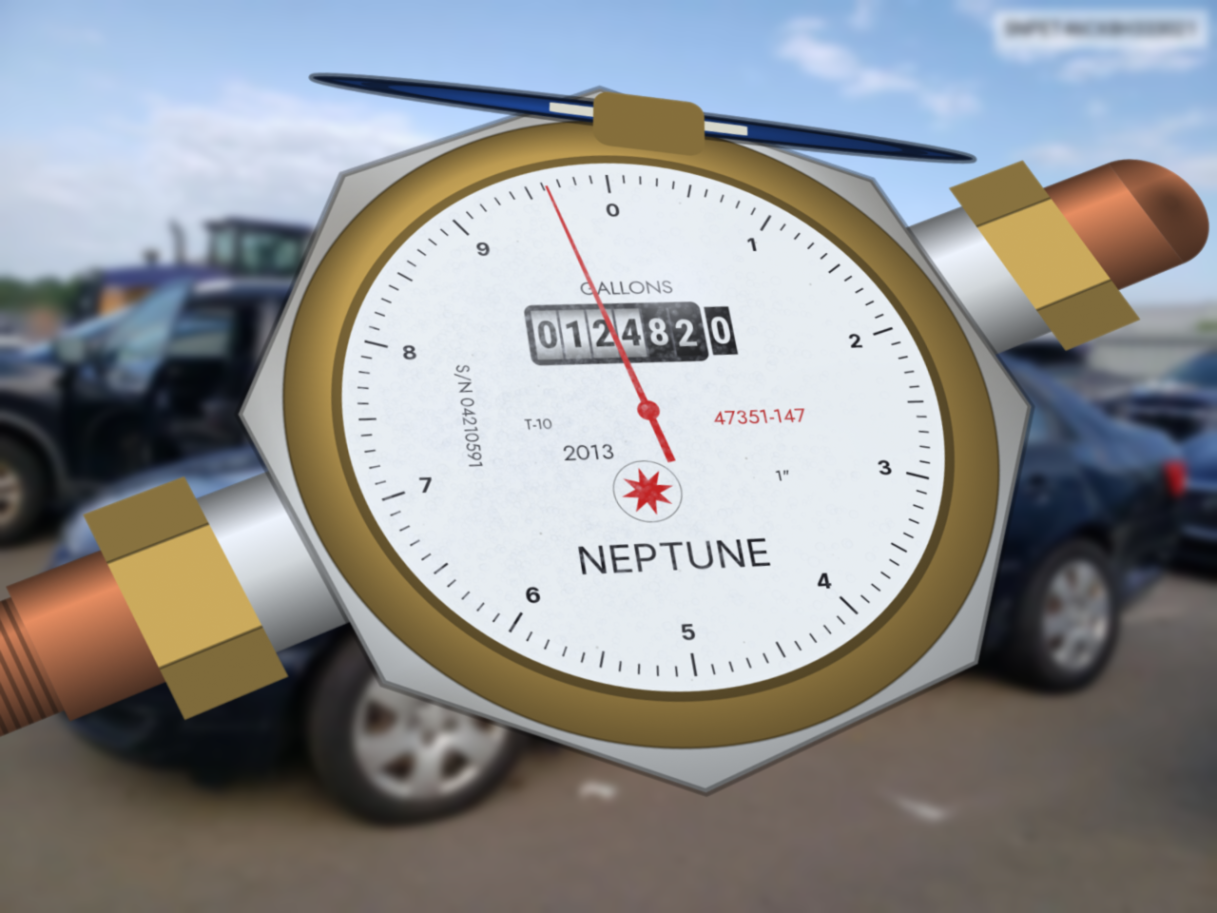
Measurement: 124819.6 gal
